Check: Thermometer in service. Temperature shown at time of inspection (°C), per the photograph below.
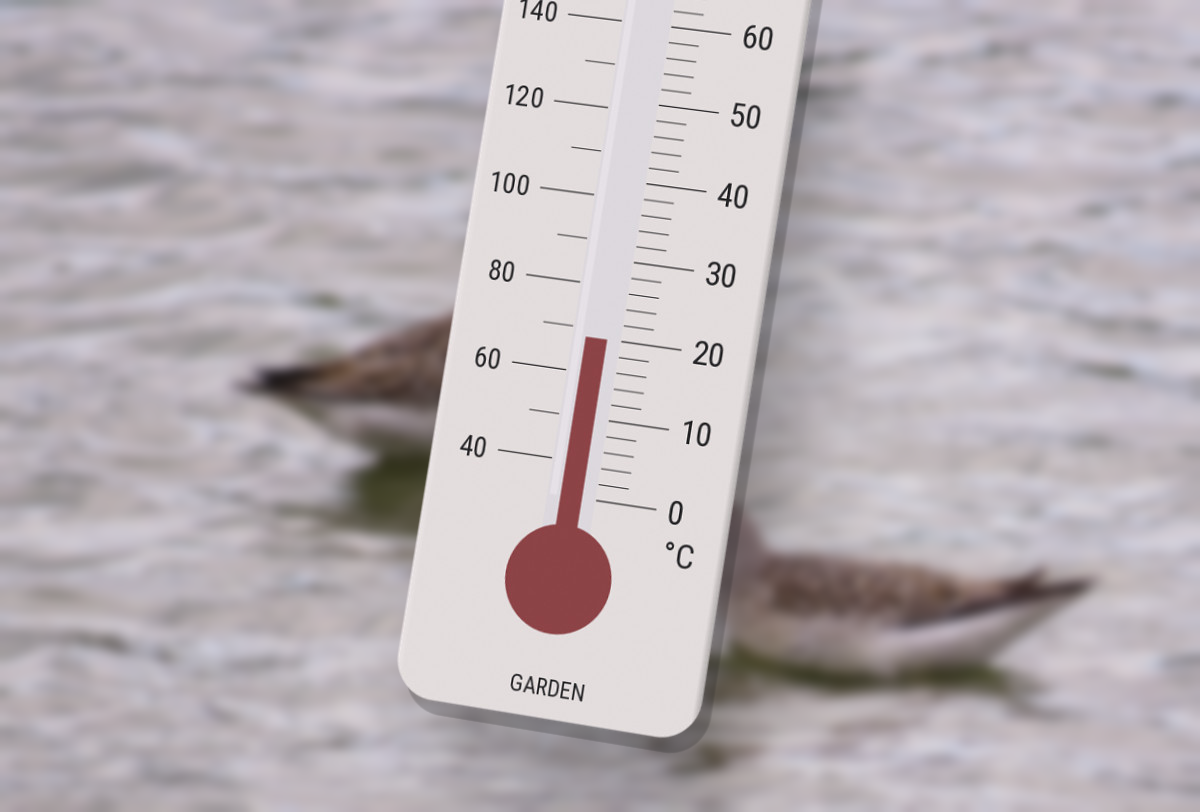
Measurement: 20 °C
